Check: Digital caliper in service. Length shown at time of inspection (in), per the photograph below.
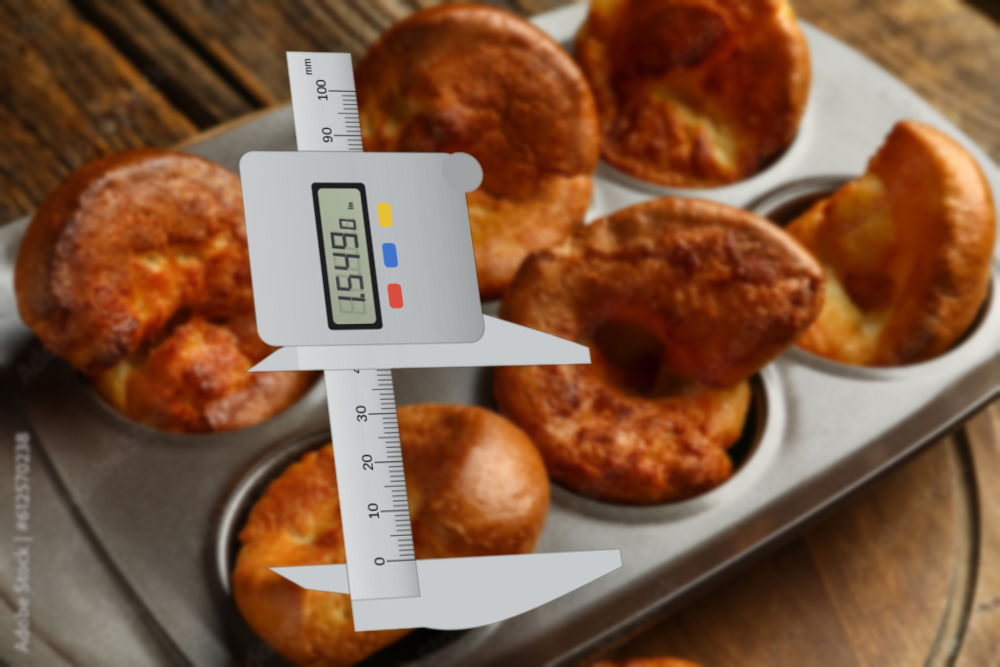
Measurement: 1.5490 in
